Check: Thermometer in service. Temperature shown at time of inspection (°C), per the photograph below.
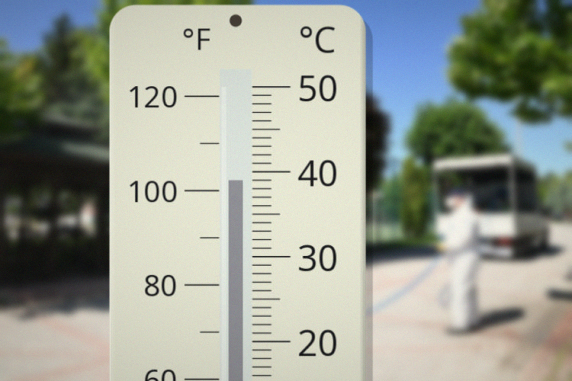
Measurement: 39 °C
